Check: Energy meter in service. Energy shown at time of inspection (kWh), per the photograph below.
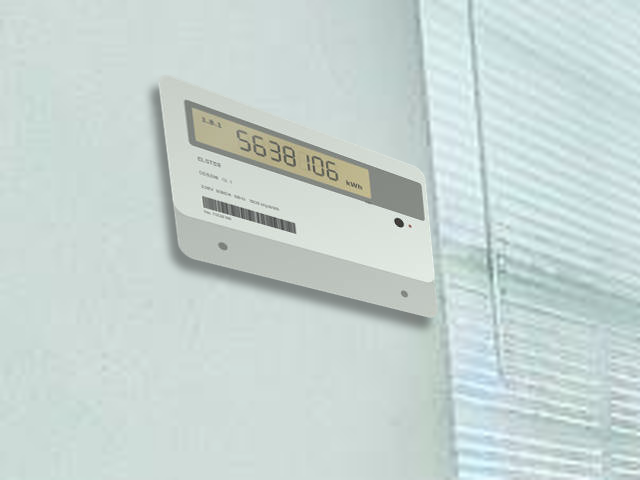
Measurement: 5638106 kWh
